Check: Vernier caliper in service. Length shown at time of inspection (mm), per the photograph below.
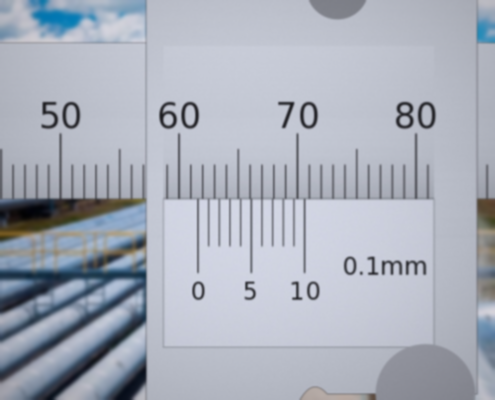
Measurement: 61.6 mm
